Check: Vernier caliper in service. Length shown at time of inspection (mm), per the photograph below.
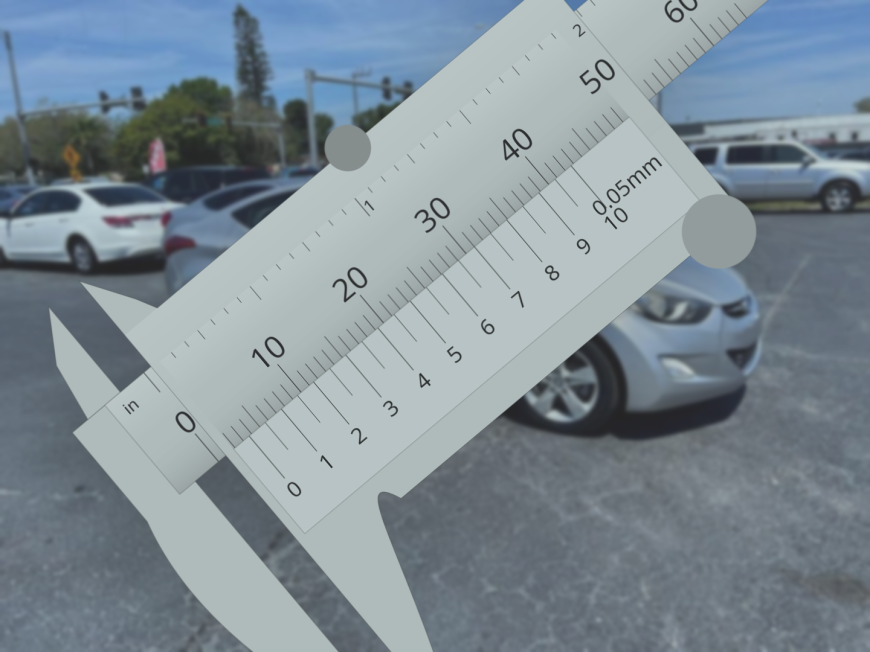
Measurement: 3.7 mm
